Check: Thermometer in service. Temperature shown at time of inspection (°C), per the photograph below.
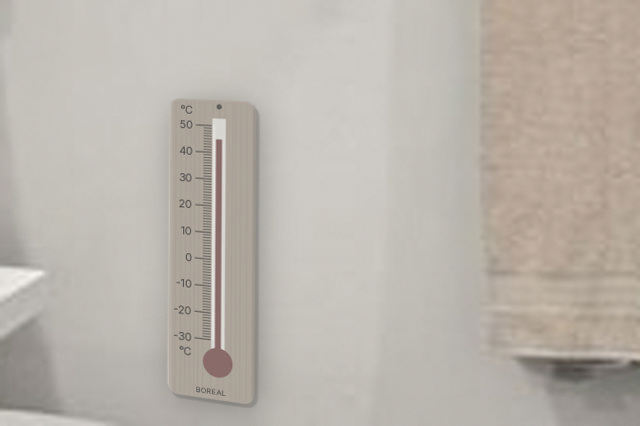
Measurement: 45 °C
